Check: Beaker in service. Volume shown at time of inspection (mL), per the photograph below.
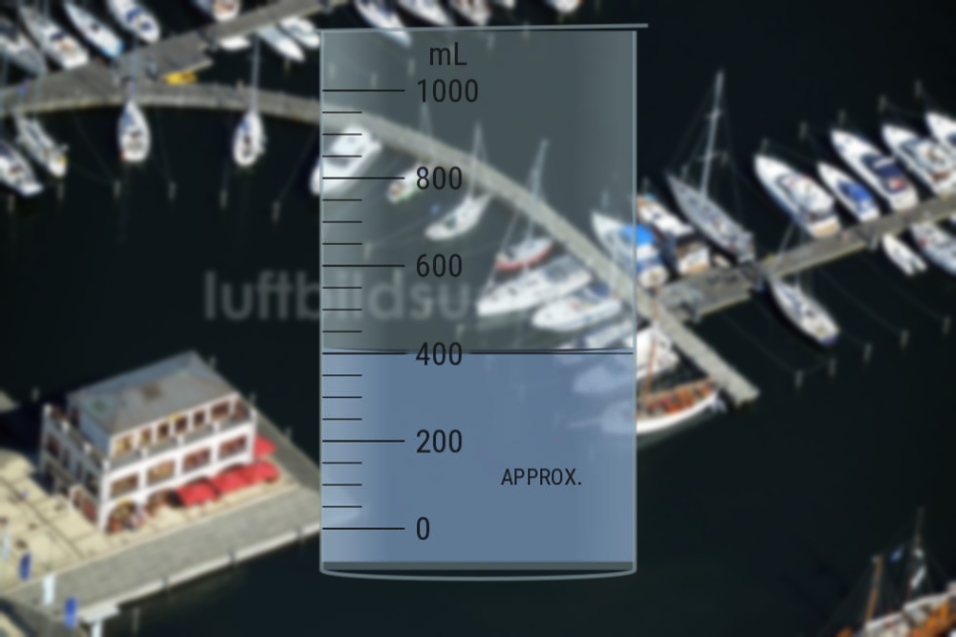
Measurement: 400 mL
